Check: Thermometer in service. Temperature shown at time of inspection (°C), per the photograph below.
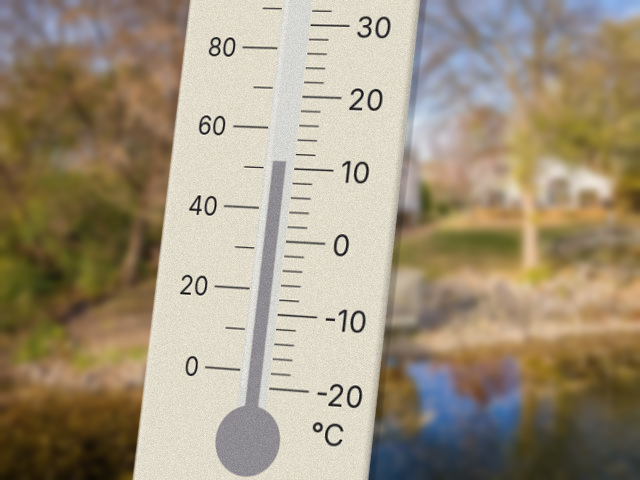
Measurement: 11 °C
